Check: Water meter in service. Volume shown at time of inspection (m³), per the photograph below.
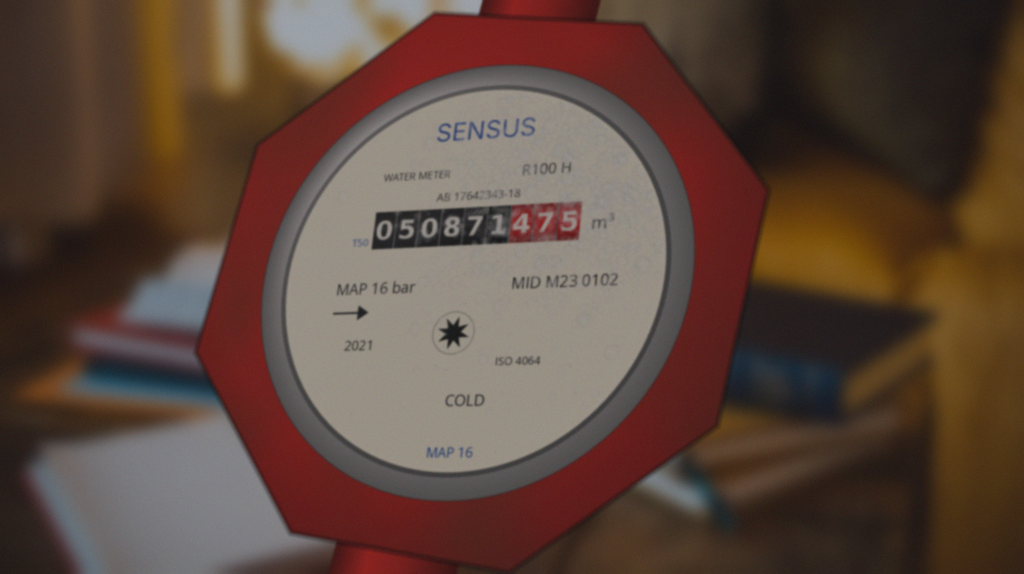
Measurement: 50871.475 m³
